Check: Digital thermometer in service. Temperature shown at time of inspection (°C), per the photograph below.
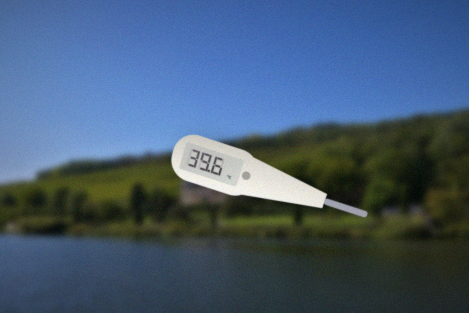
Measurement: 39.6 °C
